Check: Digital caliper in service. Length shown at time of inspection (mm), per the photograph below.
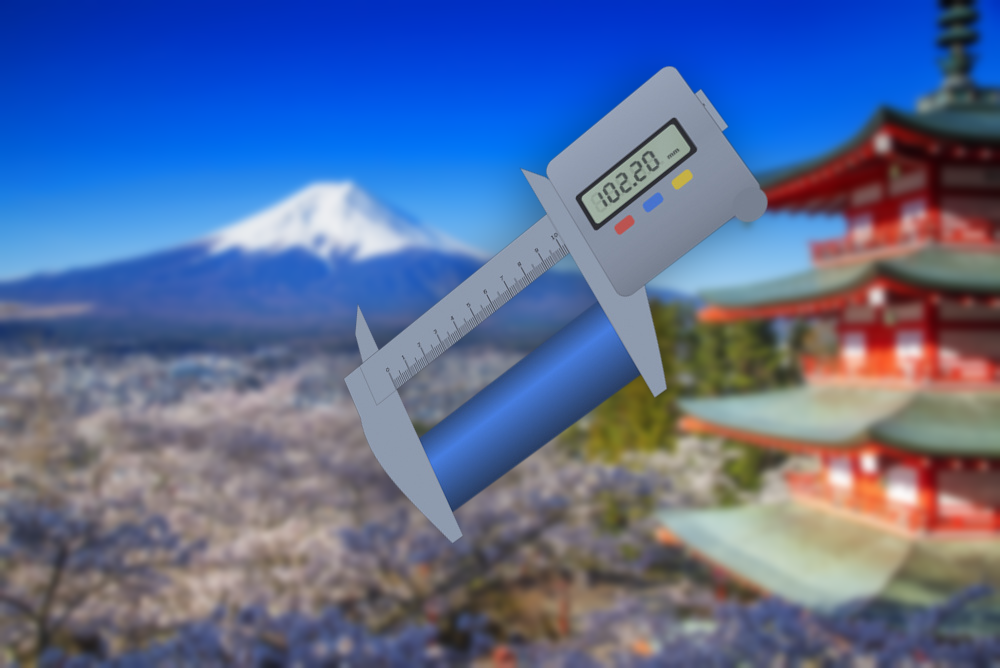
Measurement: 102.20 mm
